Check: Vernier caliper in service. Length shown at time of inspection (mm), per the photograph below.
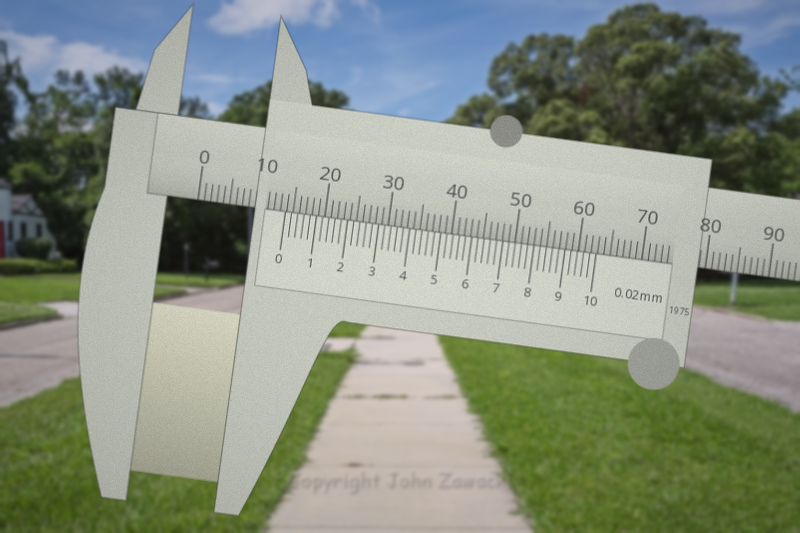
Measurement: 13.8 mm
